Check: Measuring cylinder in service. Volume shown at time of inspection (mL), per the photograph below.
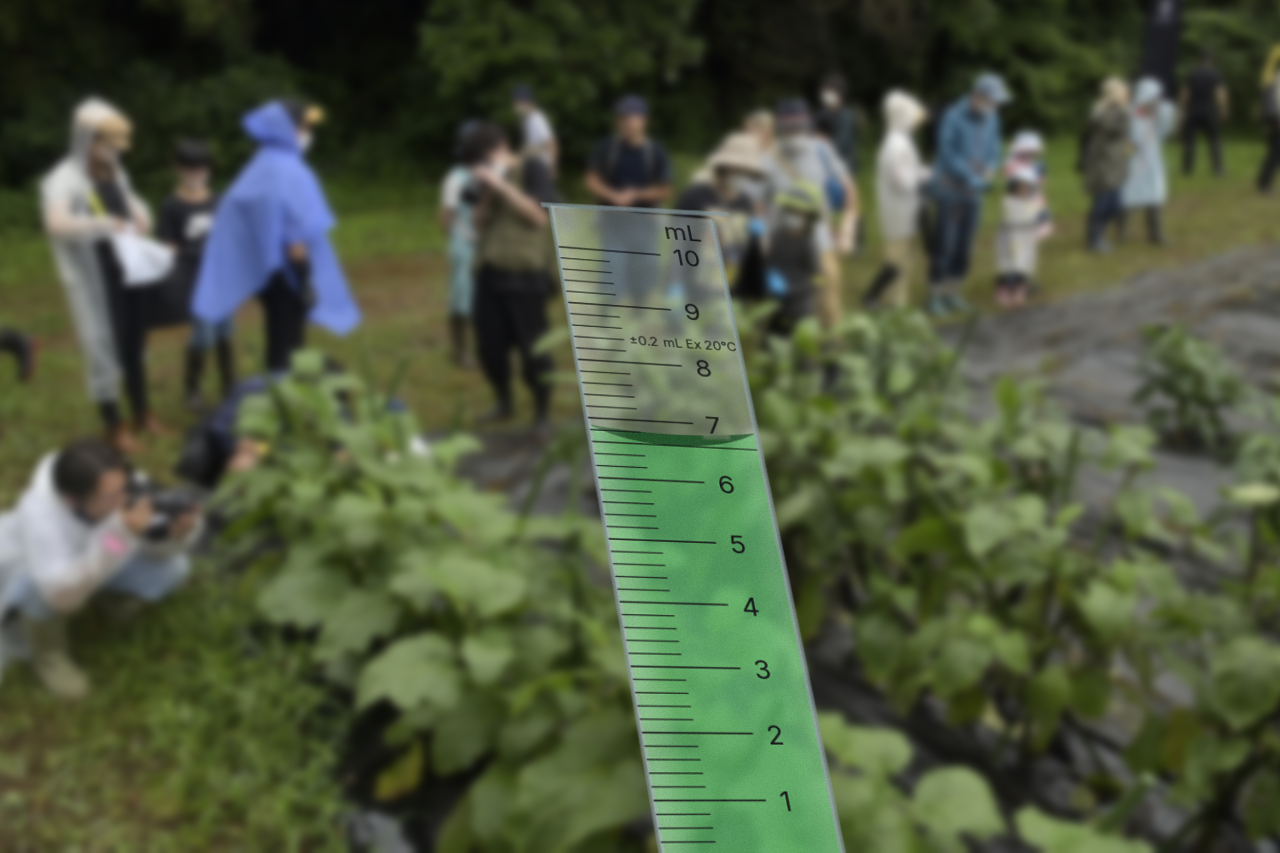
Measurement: 6.6 mL
